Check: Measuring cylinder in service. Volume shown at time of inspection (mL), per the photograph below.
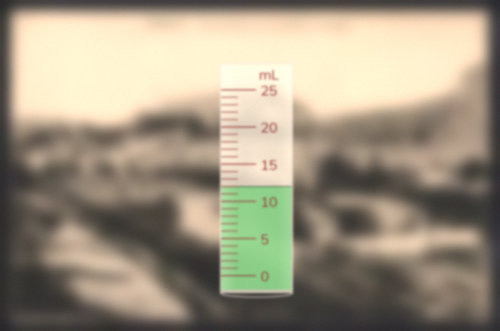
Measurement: 12 mL
